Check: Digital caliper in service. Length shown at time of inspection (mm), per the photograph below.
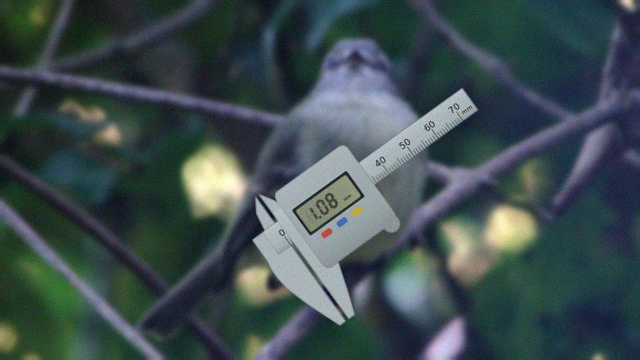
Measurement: 1.08 mm
